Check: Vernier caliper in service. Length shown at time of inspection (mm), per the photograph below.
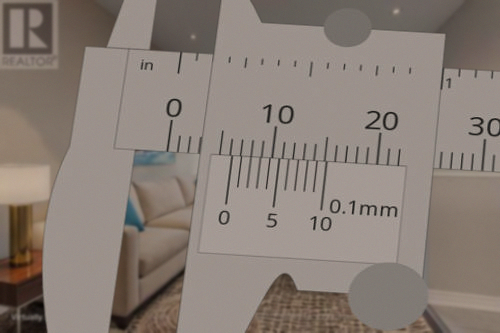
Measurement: 6.2 mm
